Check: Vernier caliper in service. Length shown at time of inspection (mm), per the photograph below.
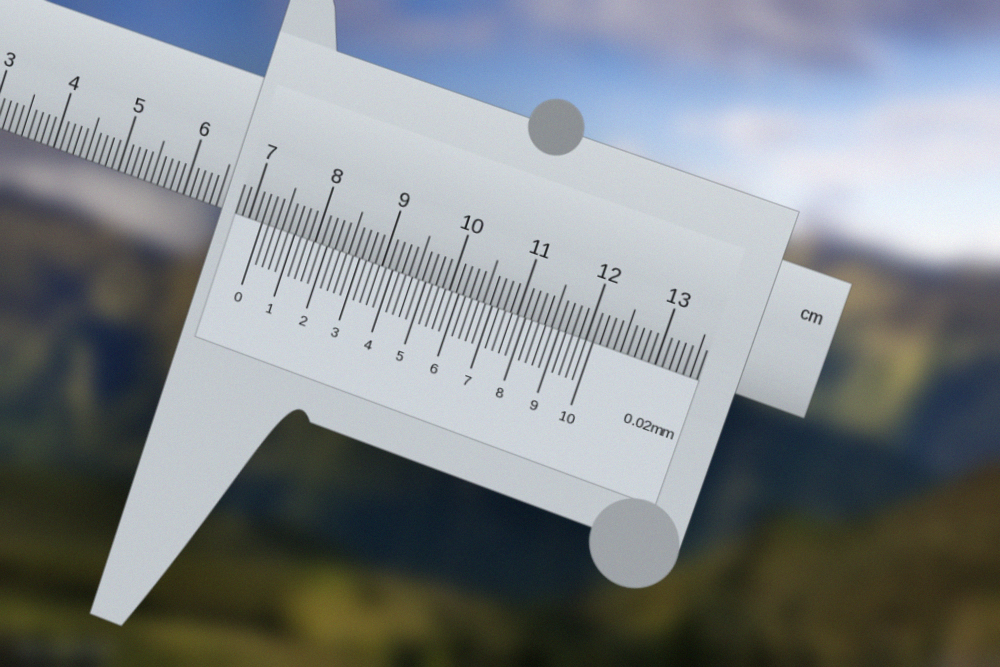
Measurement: 72.0 mm
